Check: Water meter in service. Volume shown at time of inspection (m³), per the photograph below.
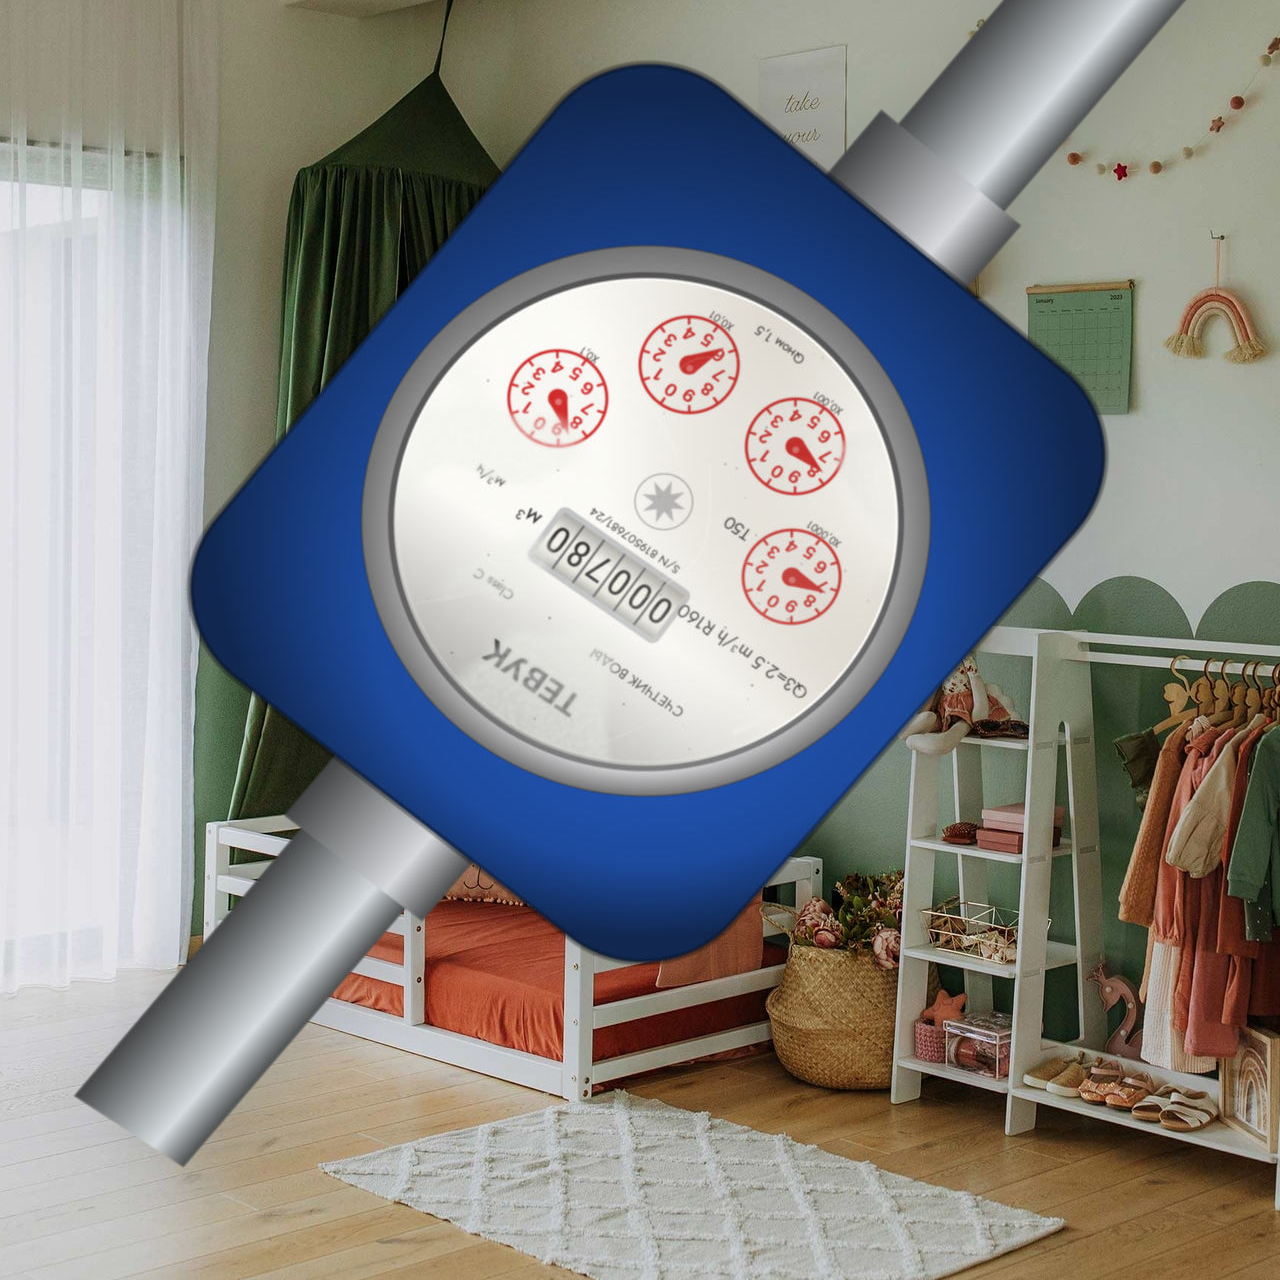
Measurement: 780.8577 m³
